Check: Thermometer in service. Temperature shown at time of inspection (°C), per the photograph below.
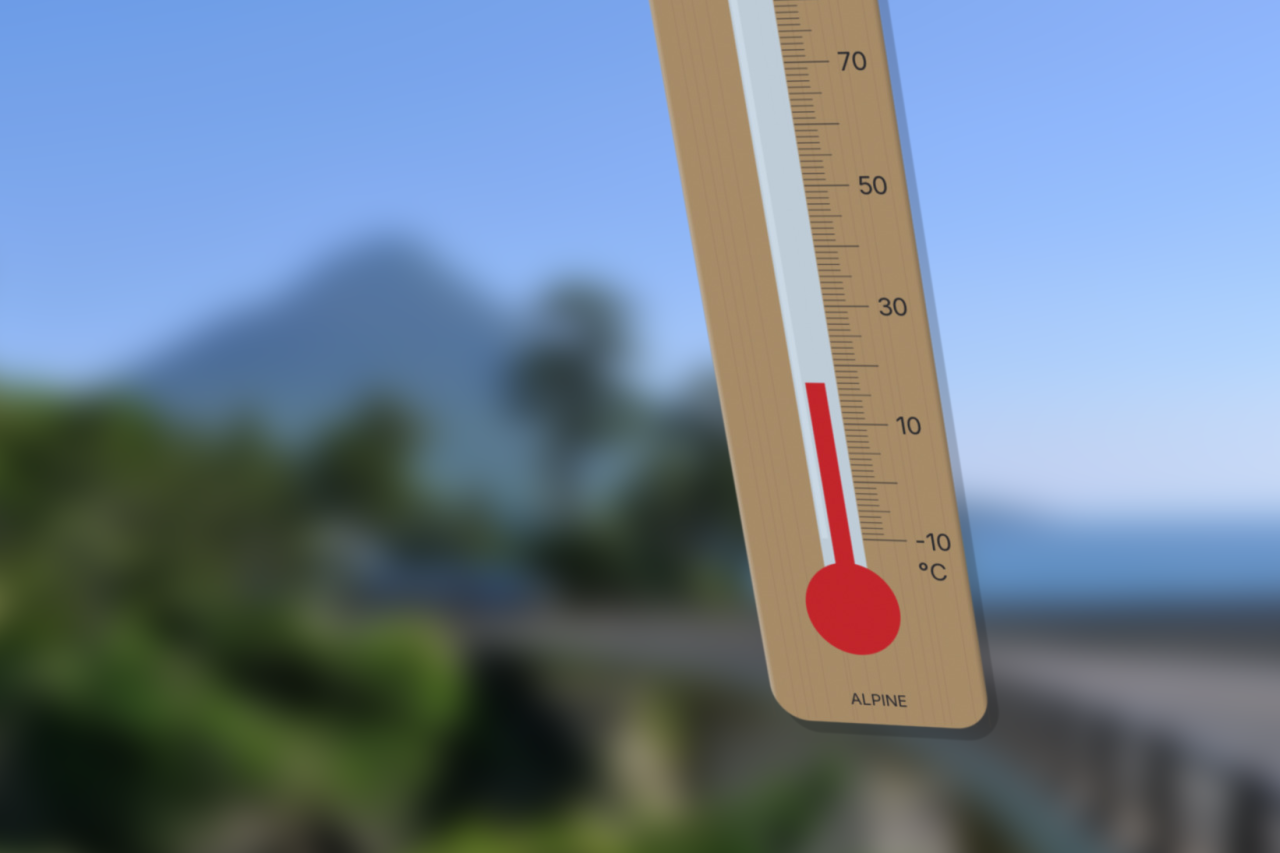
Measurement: 17 °C
